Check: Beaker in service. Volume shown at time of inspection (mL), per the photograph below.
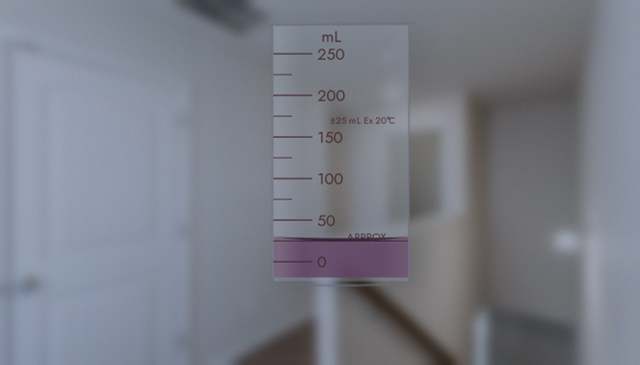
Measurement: 25 mL
